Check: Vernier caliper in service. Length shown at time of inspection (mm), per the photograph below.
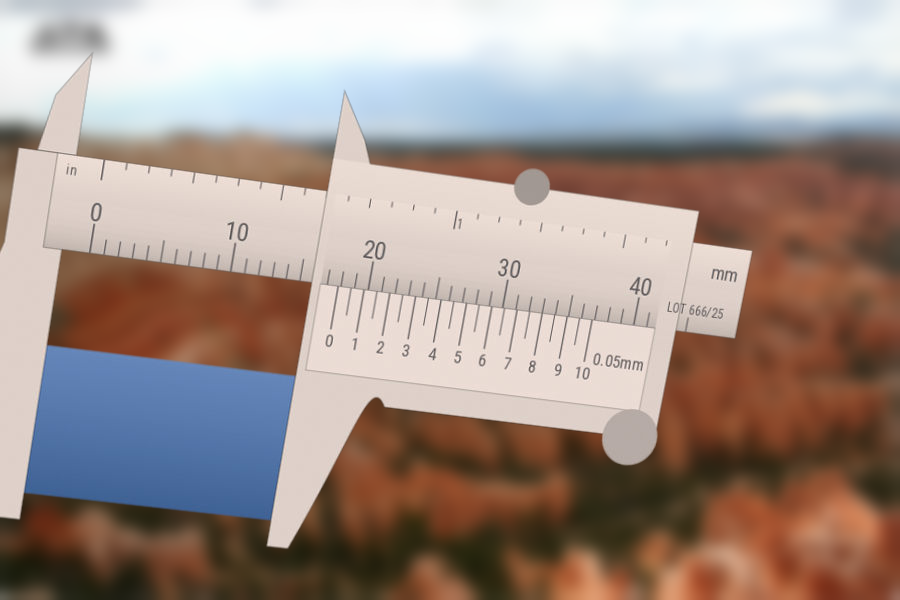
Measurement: 17.8 mm
